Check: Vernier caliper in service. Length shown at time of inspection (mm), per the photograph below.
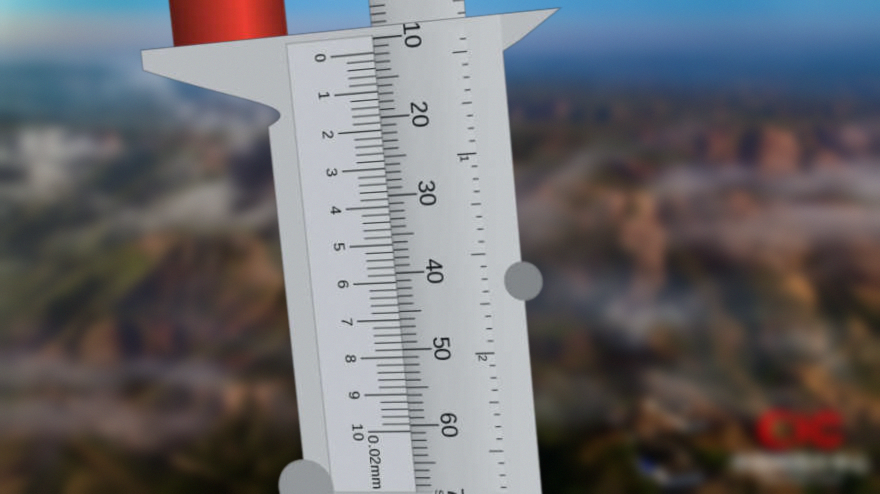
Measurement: 11.8 mm
